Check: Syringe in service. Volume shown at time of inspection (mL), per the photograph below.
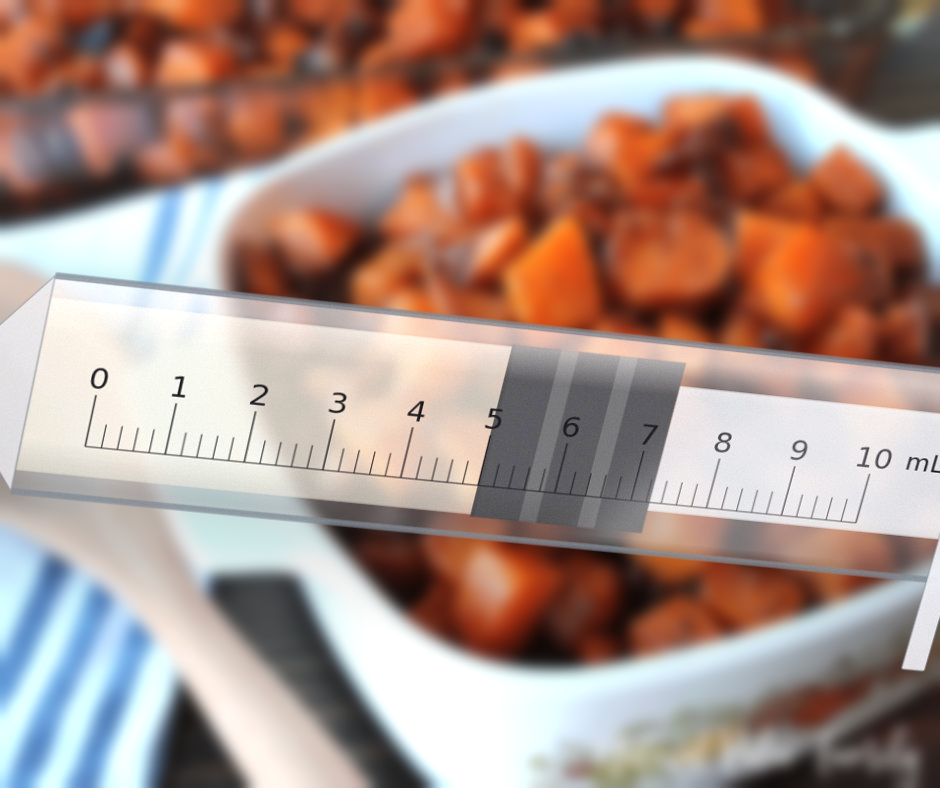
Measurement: 5 mL
